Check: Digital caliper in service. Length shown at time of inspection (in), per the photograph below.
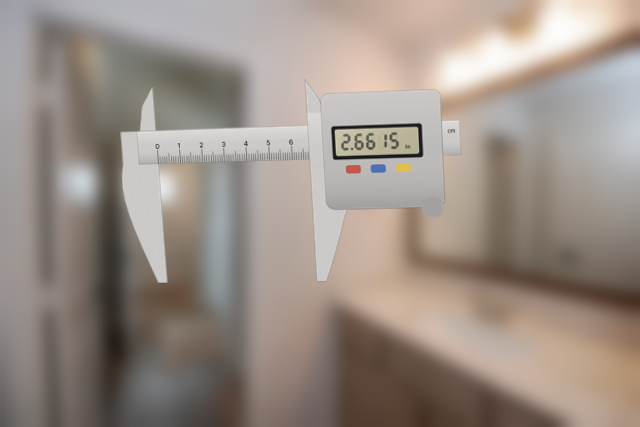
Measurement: 2.6615 in
